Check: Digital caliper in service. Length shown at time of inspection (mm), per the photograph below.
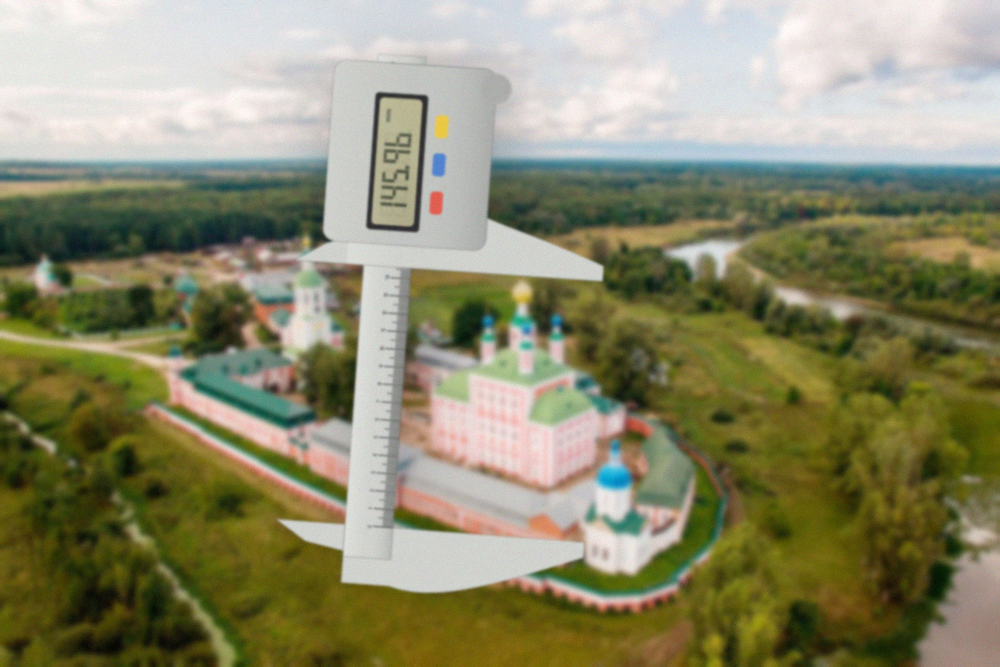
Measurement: 145.96 mm
